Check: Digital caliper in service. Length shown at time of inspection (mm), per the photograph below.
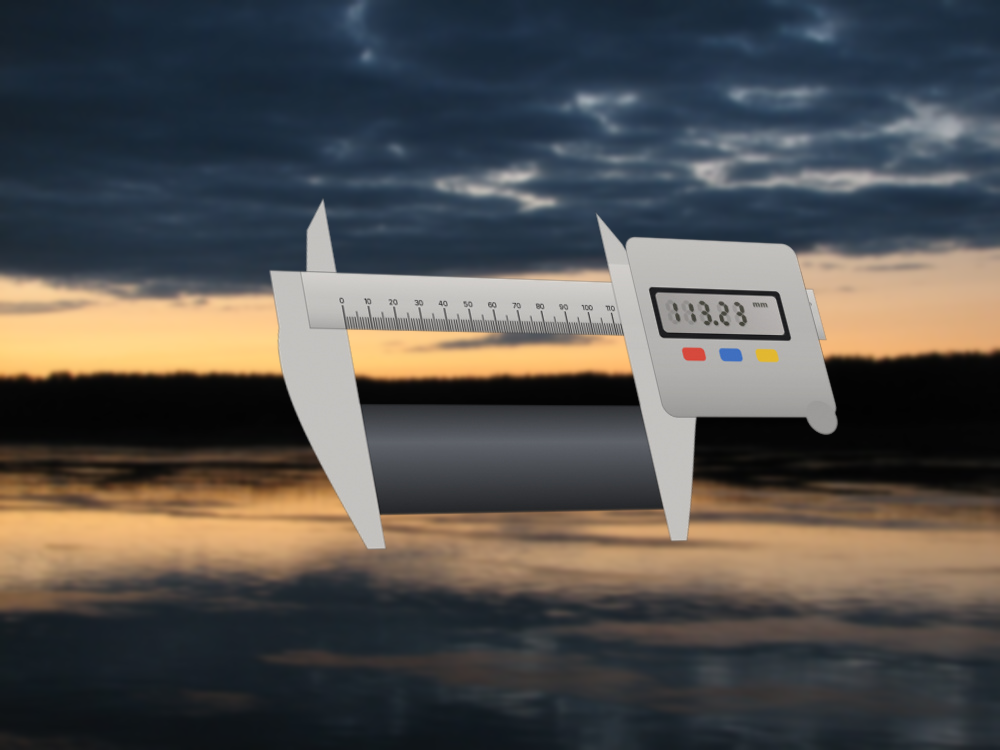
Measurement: 113.23 mm
